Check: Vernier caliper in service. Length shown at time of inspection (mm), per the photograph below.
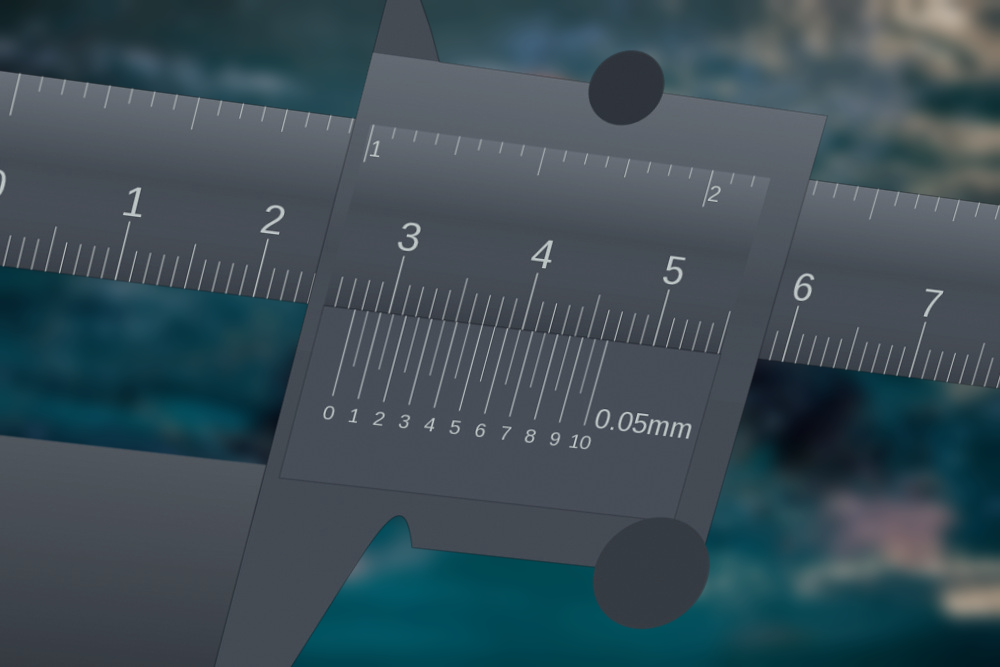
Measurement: 27.5 mm
